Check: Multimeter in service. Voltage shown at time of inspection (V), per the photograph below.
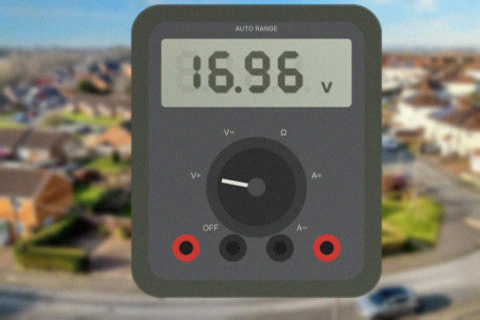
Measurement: 16.96 V
